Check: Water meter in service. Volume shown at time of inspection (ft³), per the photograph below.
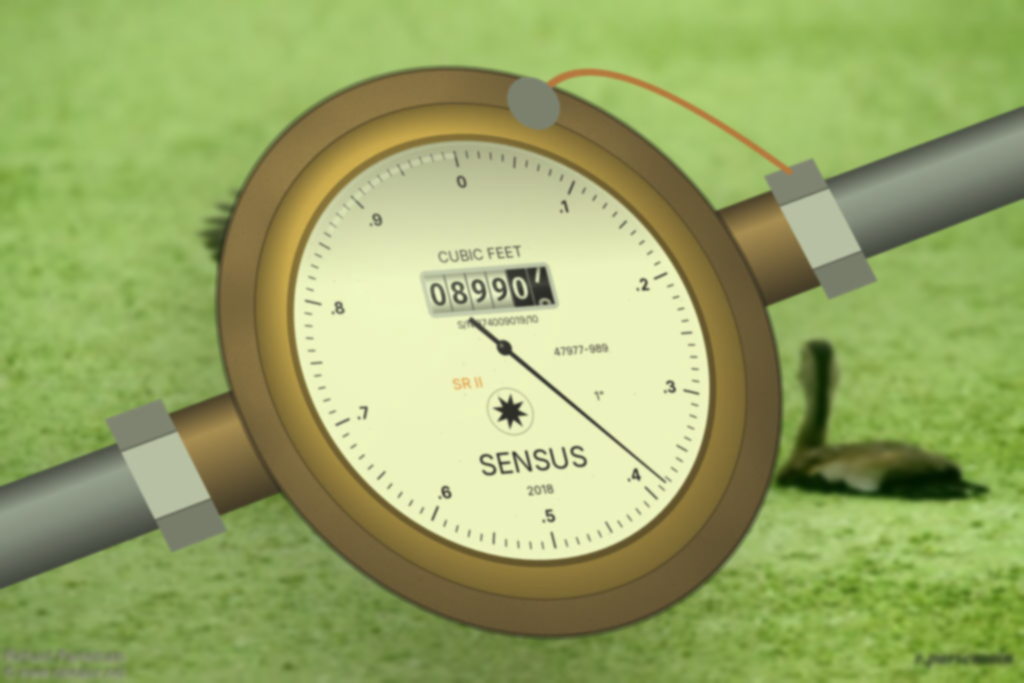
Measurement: 89907.38 ft³
